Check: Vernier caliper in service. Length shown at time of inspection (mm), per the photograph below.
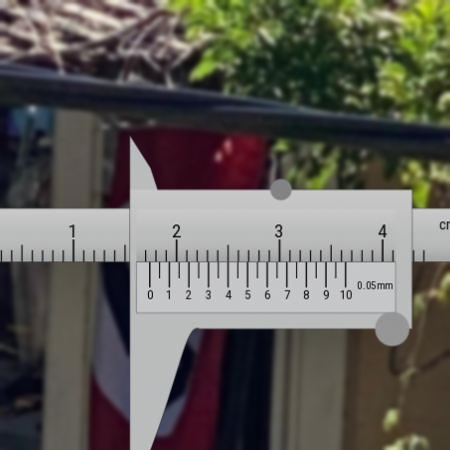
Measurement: 17.4 mm
